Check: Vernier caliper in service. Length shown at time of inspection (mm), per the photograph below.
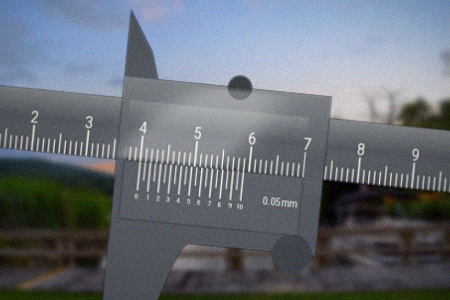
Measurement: 40.0 mm
